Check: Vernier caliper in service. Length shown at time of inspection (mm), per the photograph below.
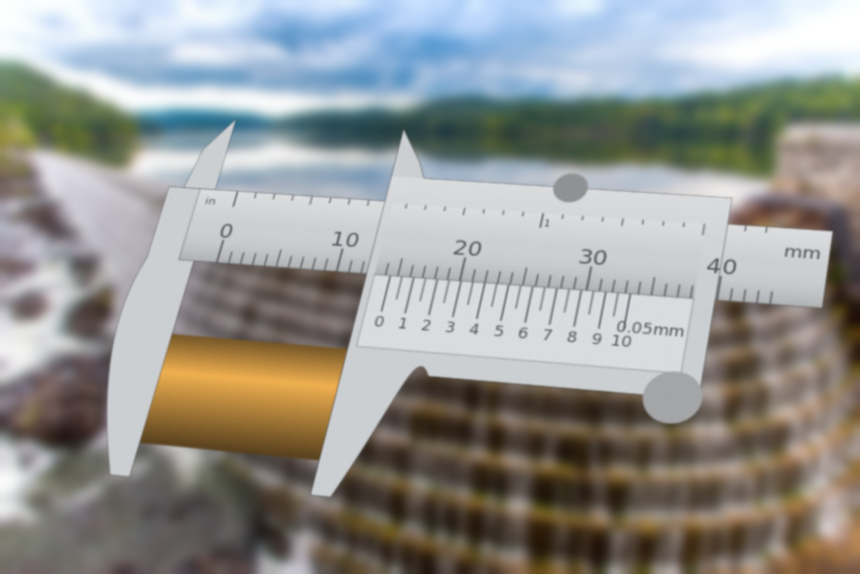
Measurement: 14.4 mm
